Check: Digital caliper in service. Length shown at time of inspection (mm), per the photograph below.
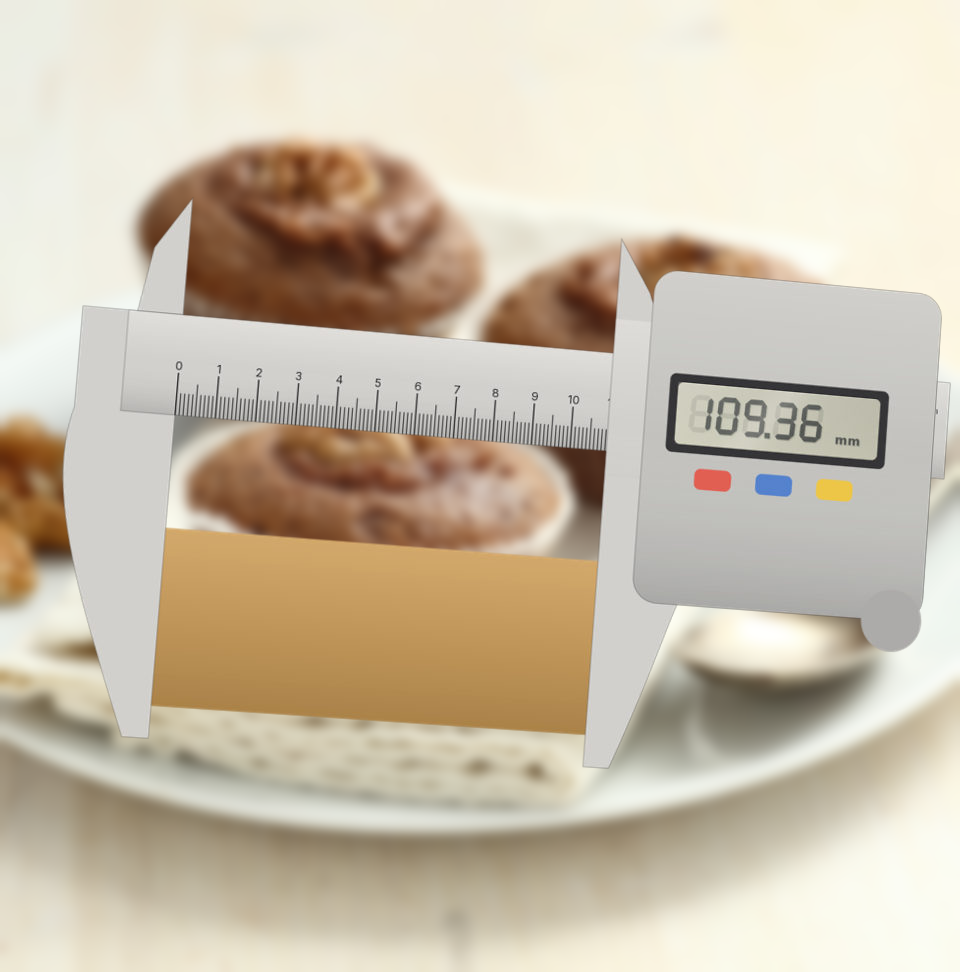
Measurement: 109.36 mm
